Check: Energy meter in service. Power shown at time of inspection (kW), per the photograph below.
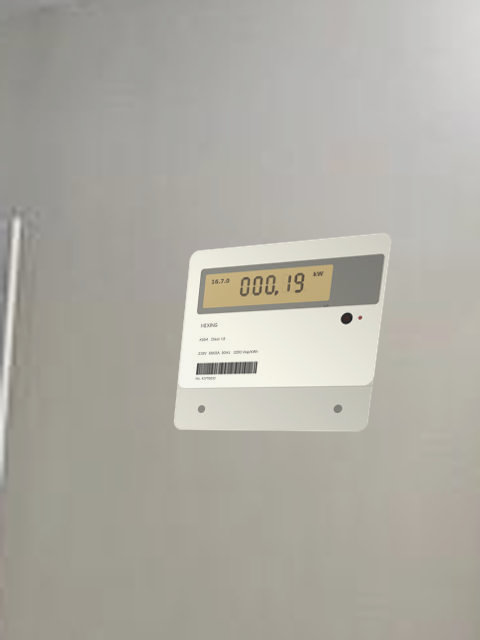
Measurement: 0.19 kW
